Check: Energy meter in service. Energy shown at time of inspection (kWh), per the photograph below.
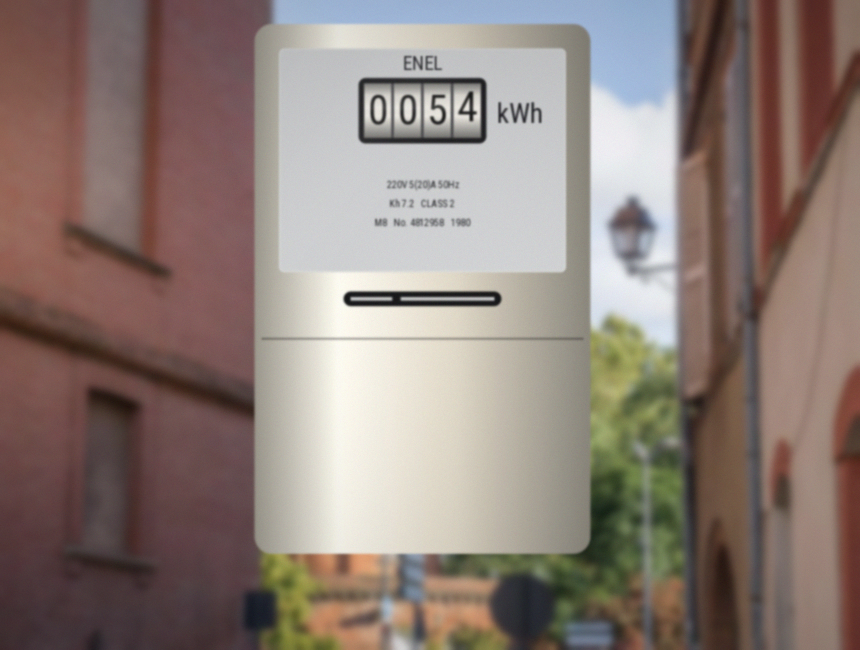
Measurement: 54 kWh
